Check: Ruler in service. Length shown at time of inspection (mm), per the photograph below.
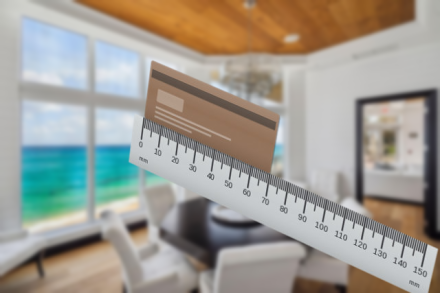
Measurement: 70 mm
